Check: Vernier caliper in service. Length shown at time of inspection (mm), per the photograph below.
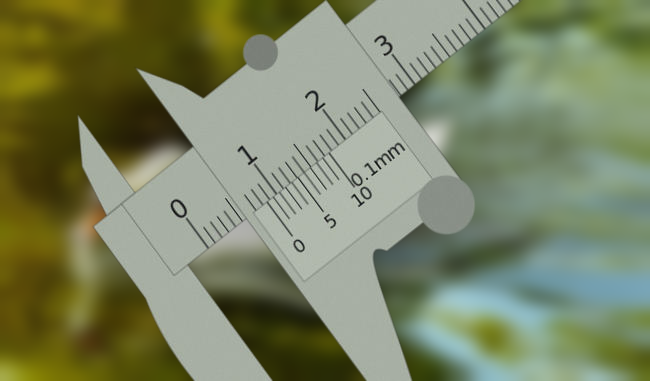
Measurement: 8.6 mm
